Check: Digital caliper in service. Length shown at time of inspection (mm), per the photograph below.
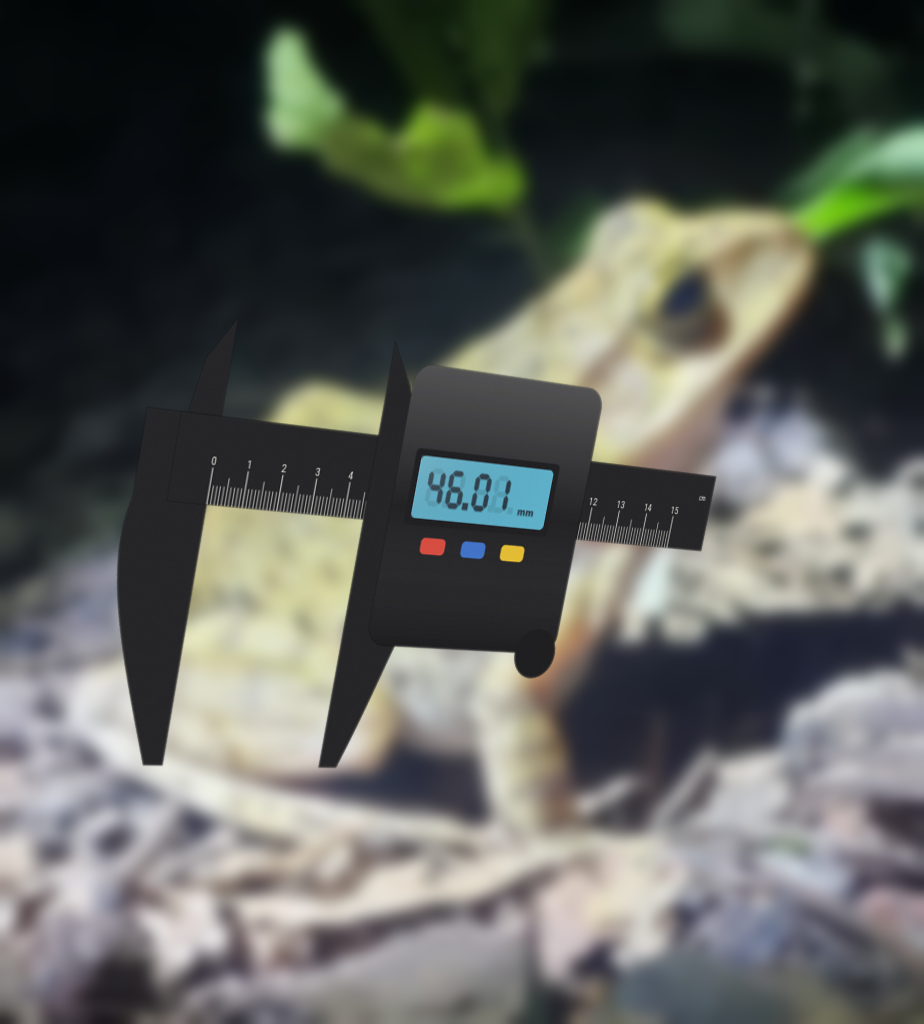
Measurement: 46.01 mm
